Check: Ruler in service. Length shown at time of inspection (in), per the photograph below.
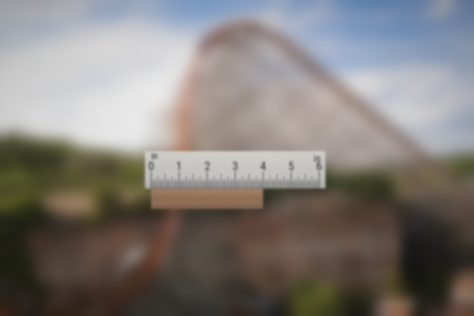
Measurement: 4 in
